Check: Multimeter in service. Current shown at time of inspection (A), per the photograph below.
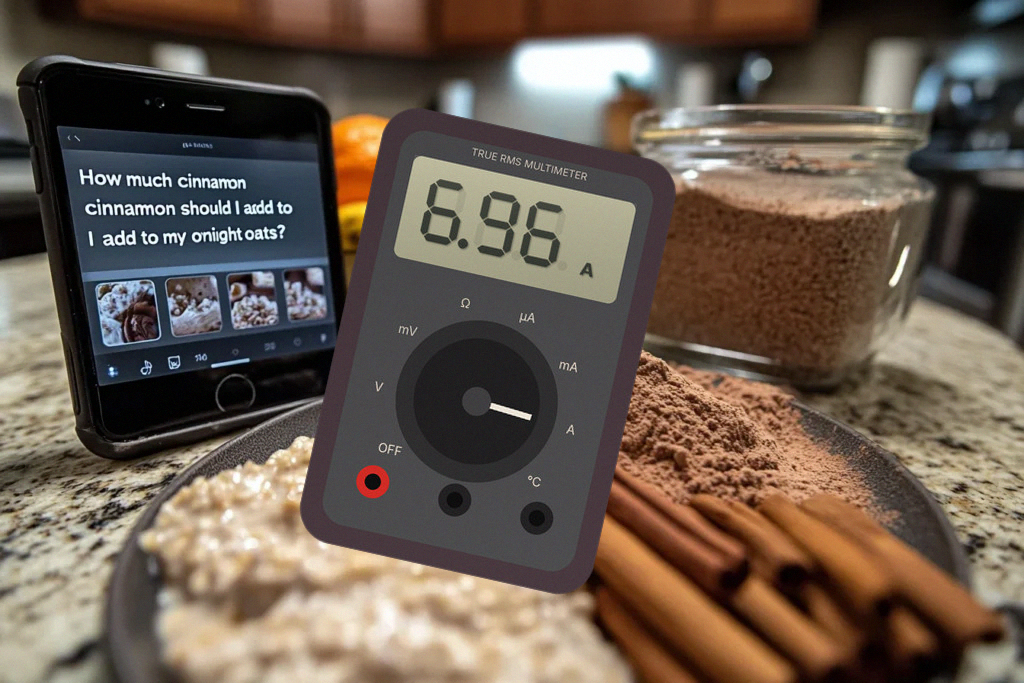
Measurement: 6.96 A
